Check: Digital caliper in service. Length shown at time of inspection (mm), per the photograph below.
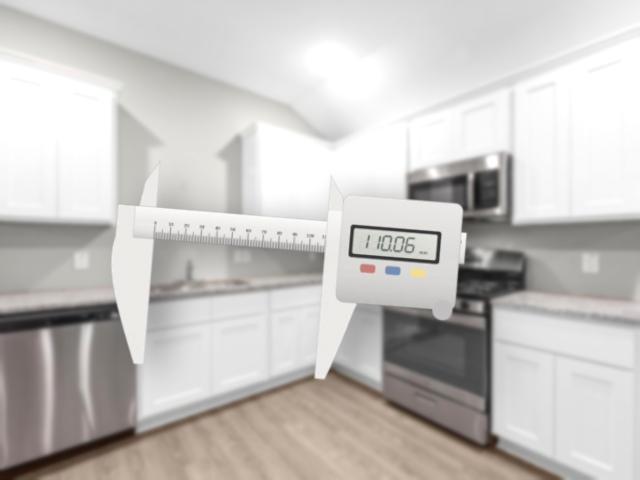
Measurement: 110.06 mm
